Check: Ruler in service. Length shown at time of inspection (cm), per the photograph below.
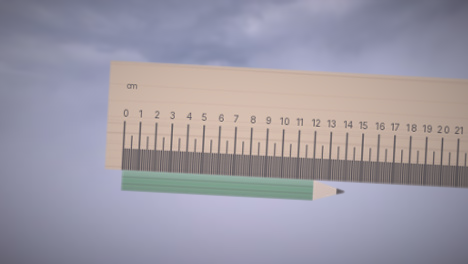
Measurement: 14 cm
